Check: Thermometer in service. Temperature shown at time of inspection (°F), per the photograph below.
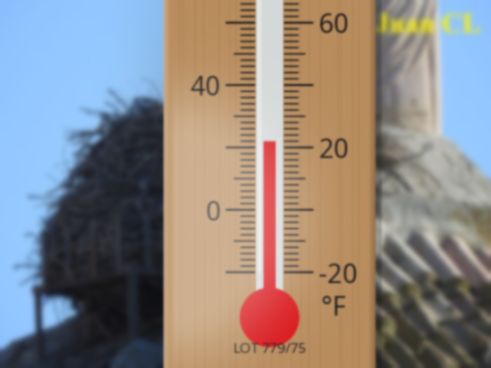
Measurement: 22 °F
